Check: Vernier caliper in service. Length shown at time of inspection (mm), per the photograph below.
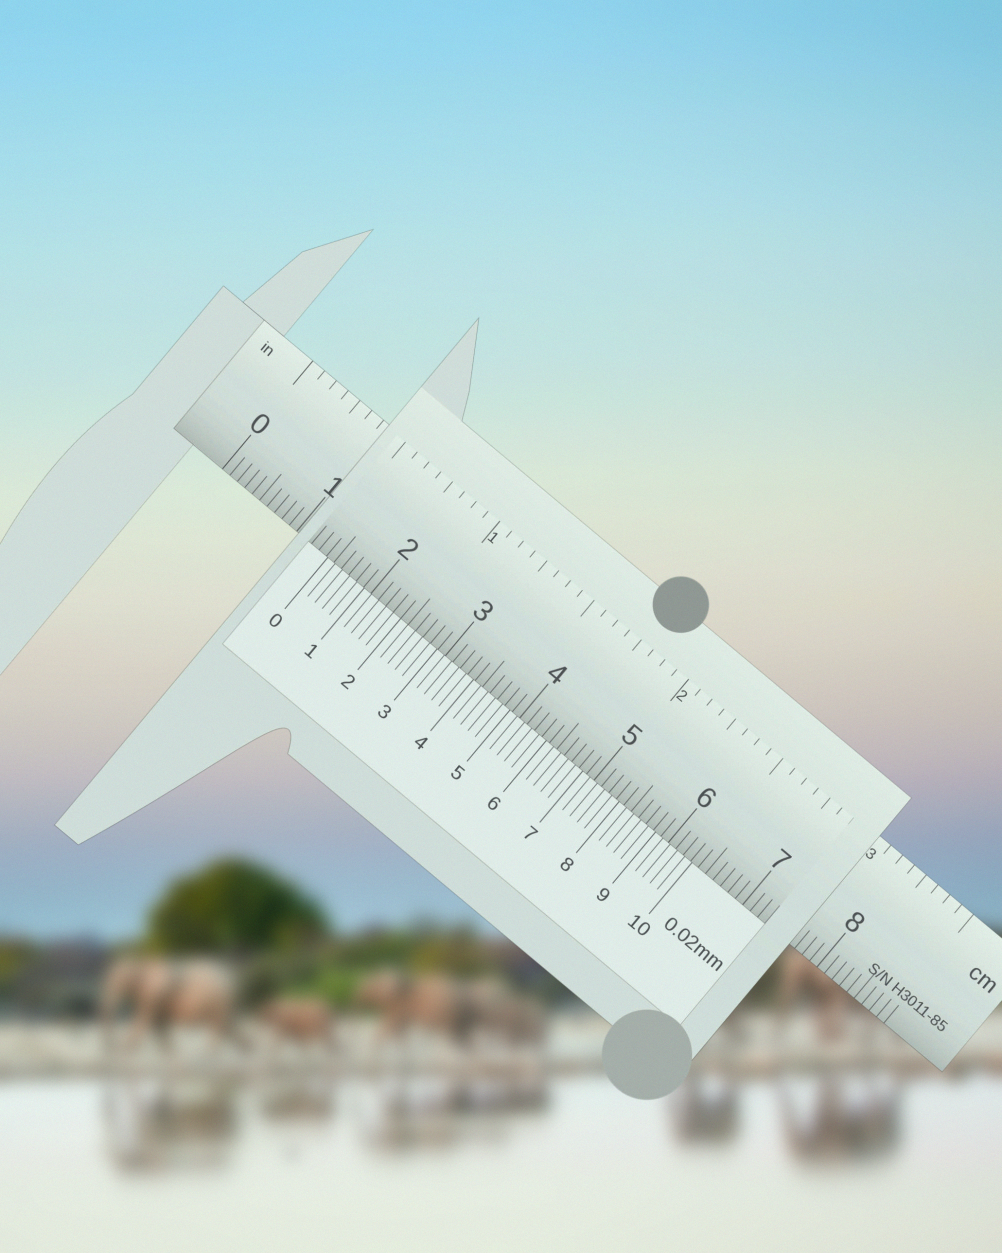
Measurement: 14.2 mm
